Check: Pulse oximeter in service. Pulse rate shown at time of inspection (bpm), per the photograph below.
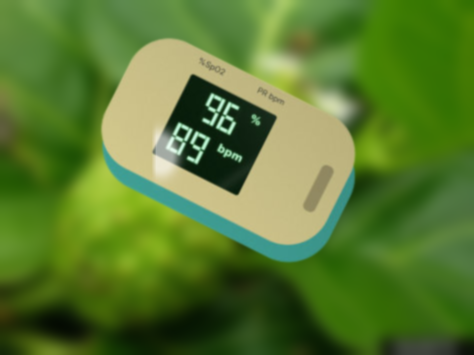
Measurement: 89 bpm
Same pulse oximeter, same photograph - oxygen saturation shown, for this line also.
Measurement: 96 %
